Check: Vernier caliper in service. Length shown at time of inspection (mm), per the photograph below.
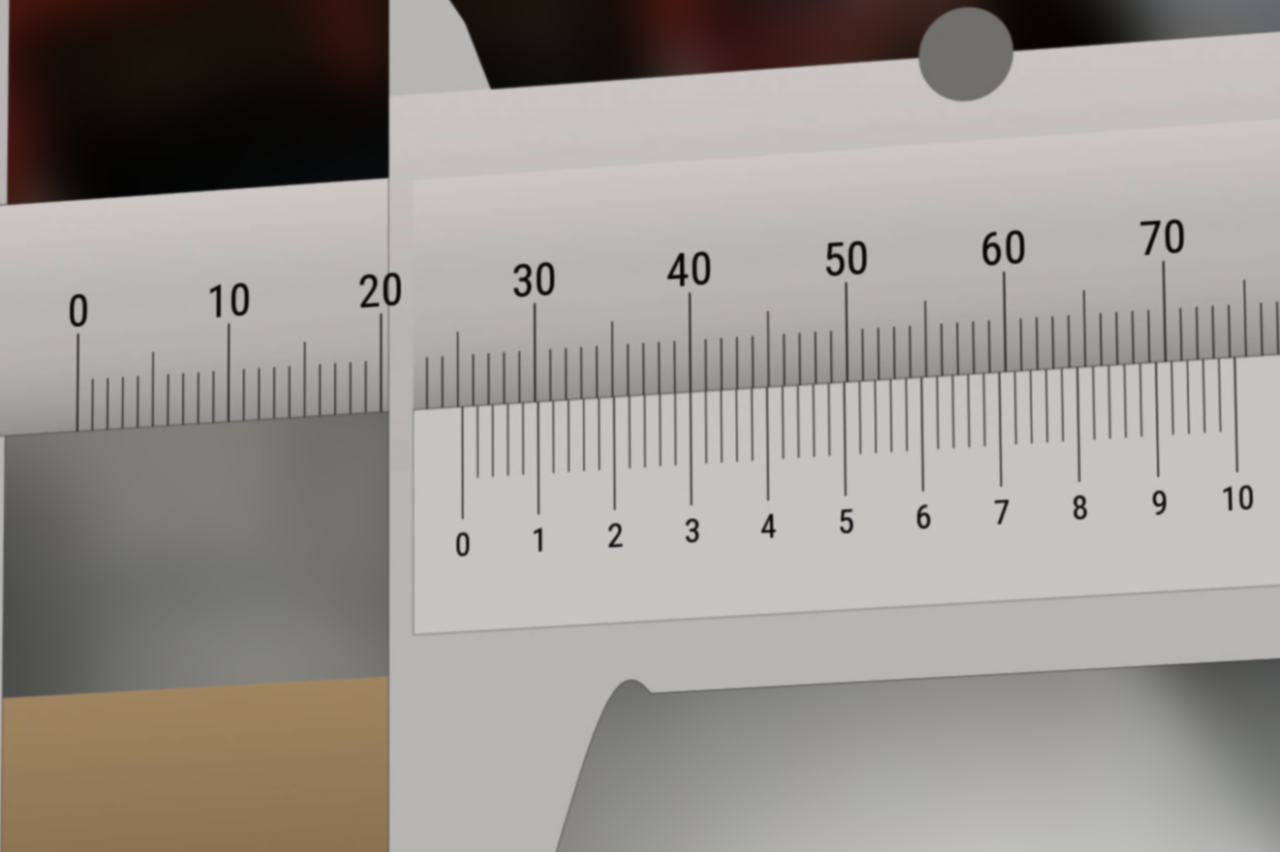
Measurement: 25.3 mm
